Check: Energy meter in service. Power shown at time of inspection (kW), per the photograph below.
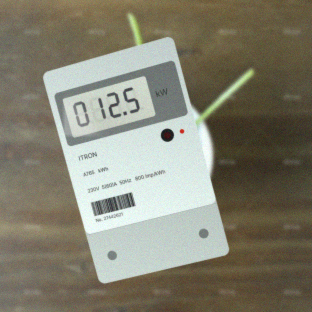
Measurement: 12.5 kW
